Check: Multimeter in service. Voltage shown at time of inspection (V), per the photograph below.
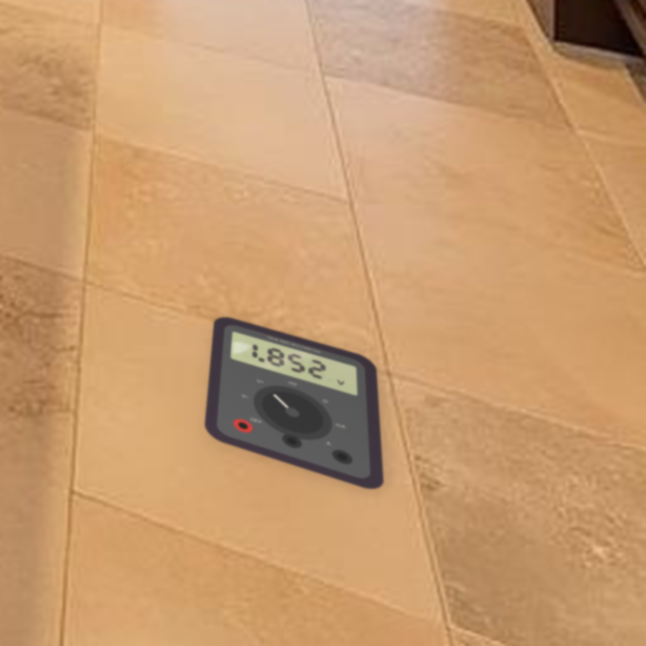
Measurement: 1.852 V
